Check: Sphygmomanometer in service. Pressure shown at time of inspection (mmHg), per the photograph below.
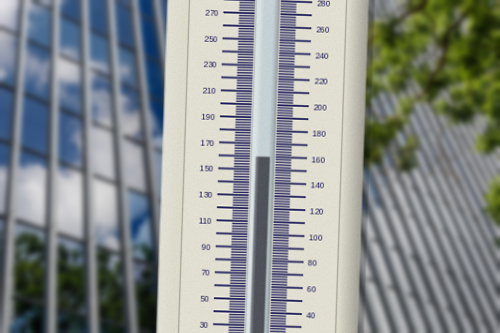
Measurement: 160 mmHg
